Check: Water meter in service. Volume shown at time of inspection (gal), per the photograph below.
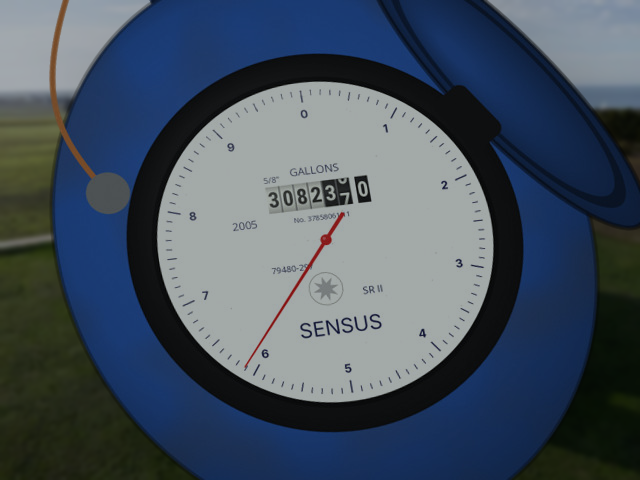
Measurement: 3082366.1 gal
